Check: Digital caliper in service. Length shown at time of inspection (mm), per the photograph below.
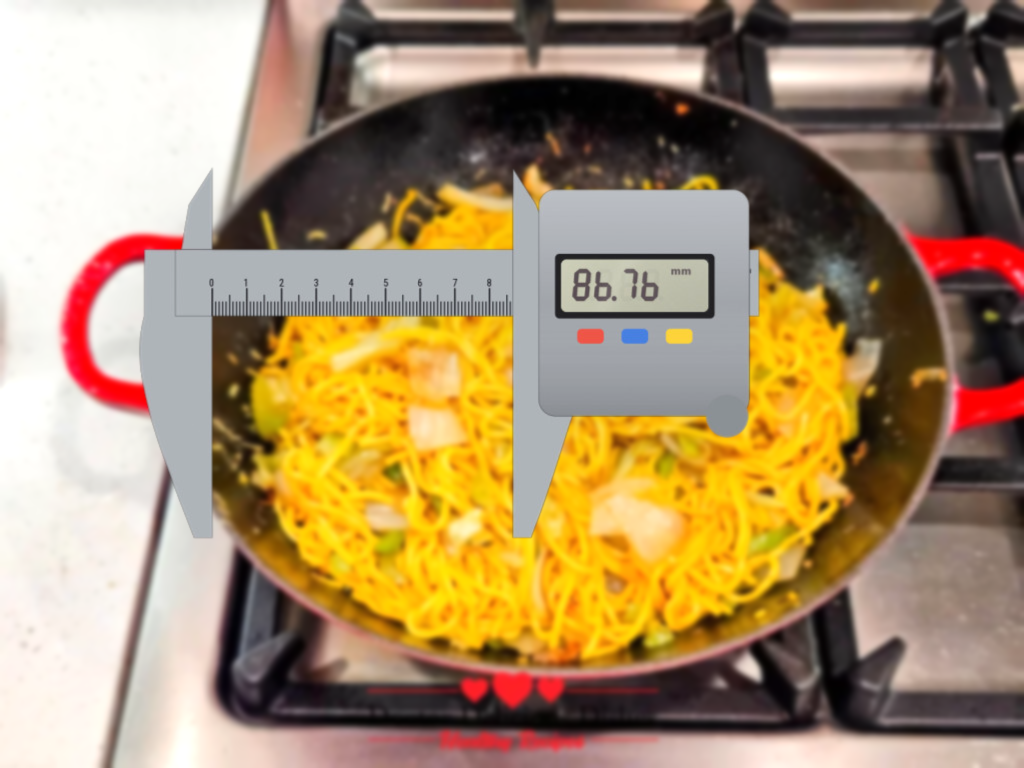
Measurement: 86.76 mm
